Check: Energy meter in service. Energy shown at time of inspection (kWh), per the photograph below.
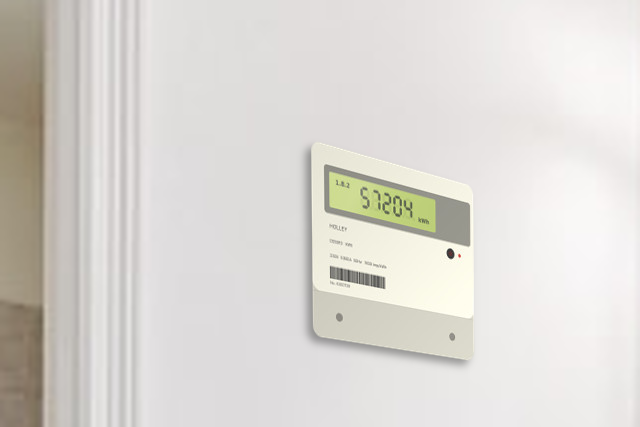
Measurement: 57204 kWh
